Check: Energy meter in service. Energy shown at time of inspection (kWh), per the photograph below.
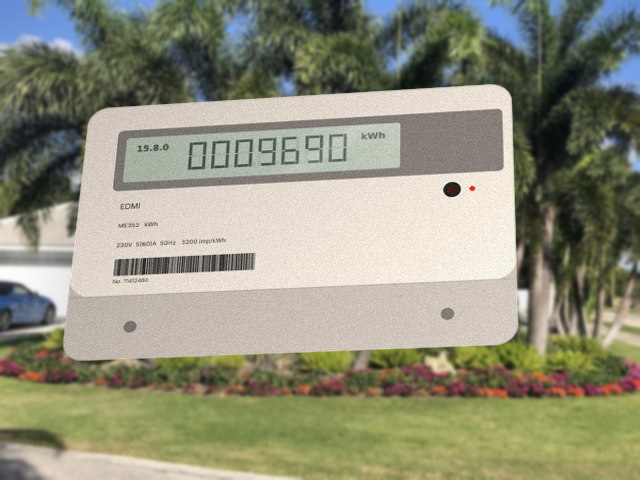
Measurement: 9690 kWh
